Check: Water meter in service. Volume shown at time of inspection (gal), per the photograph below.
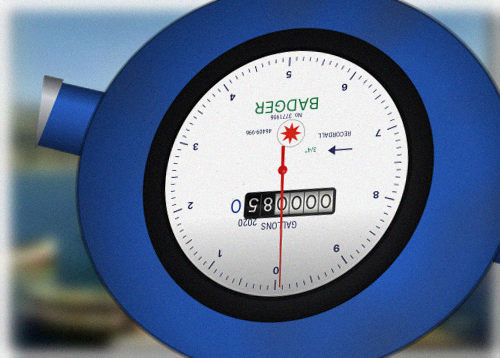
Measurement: 849.9 gal
